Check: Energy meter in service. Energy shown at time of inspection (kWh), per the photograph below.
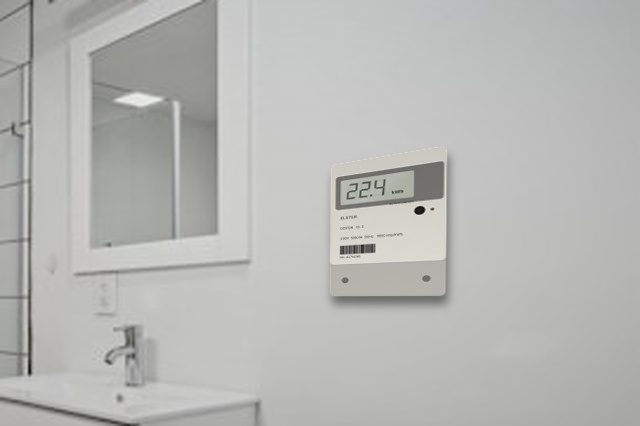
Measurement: 22.4 kWh
